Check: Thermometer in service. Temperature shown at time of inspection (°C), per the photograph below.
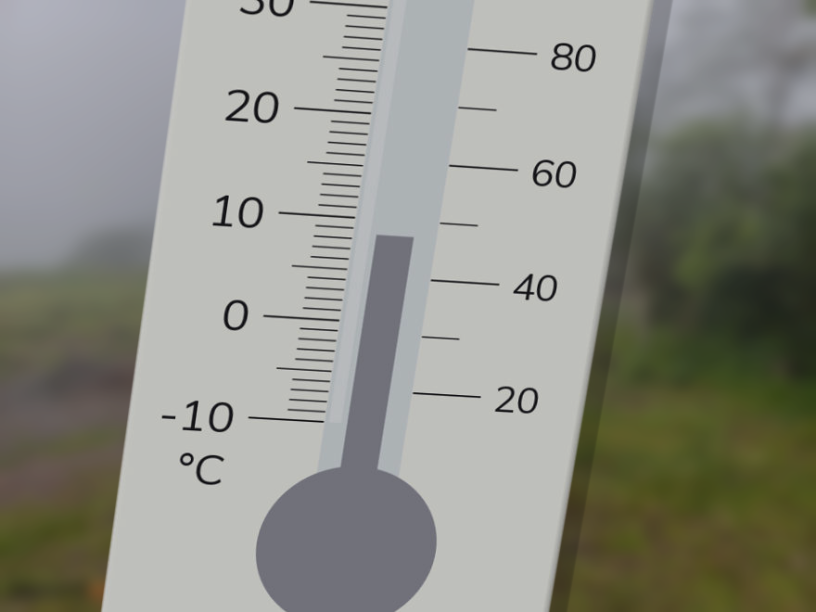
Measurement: 8.5 °C
